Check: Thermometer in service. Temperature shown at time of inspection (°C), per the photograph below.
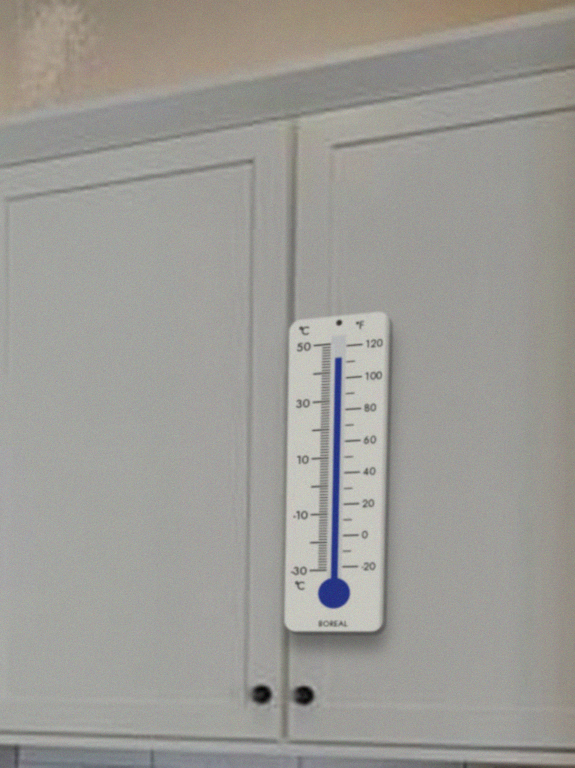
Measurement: 45 °C
